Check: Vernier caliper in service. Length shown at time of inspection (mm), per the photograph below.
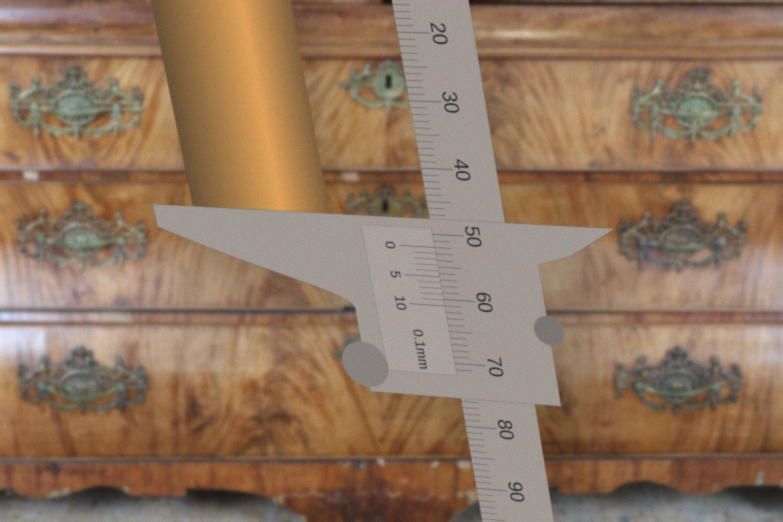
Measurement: 52.0 mm
